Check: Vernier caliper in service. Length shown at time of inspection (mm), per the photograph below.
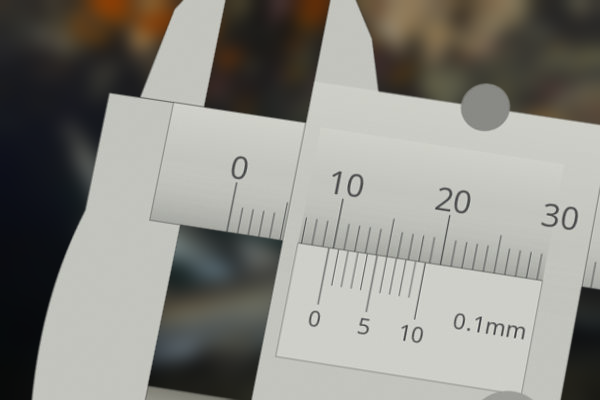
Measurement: 9.6 mm
